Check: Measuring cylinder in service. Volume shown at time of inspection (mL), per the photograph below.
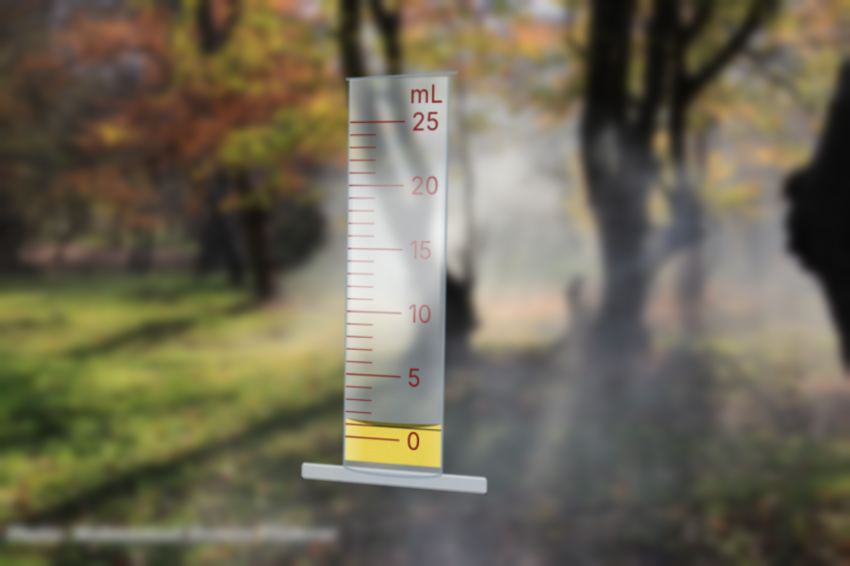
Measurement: 1 mL
